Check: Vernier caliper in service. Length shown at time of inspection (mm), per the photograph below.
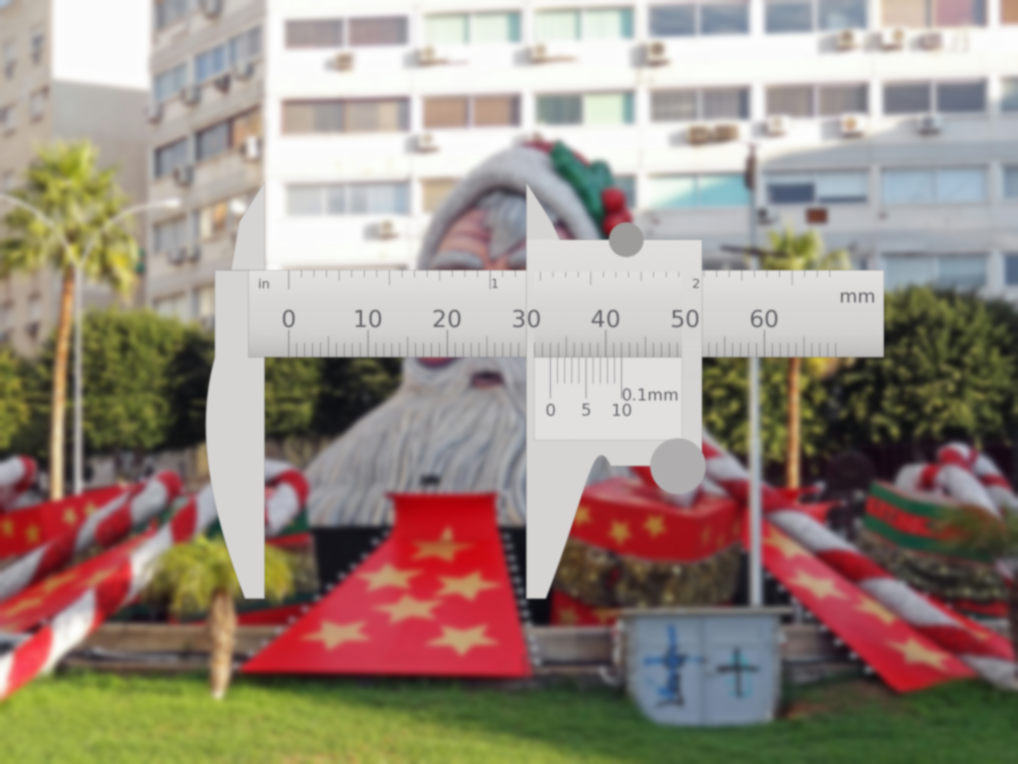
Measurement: 33.0 mm
